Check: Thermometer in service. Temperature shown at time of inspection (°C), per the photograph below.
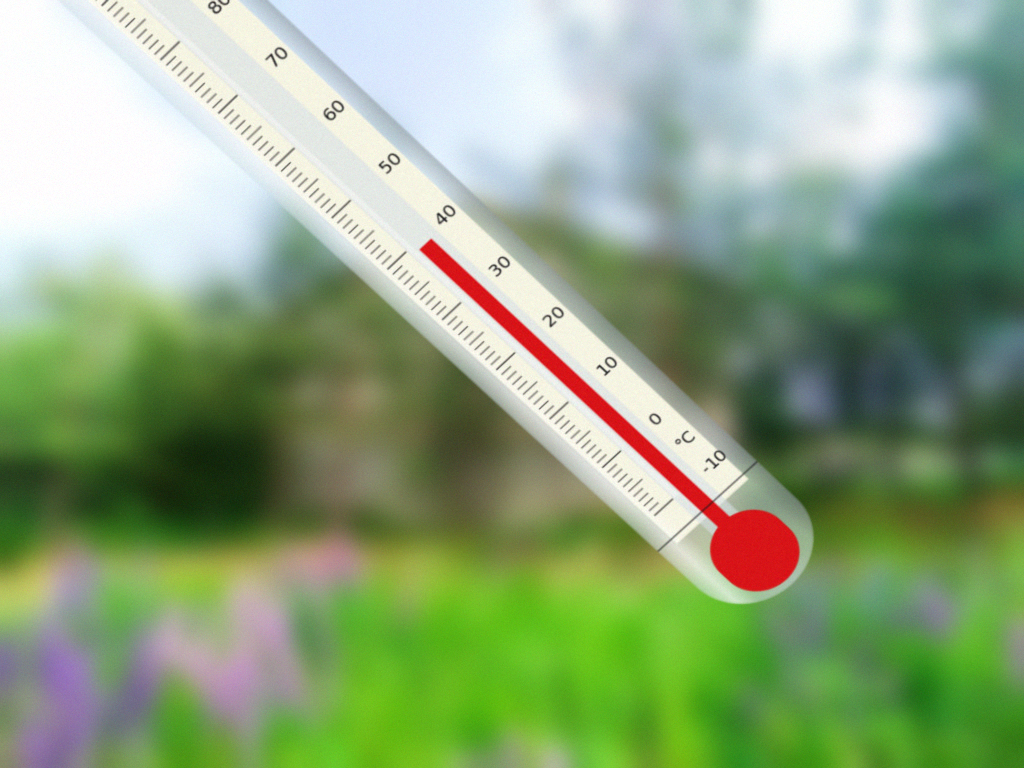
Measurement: 39 °C
